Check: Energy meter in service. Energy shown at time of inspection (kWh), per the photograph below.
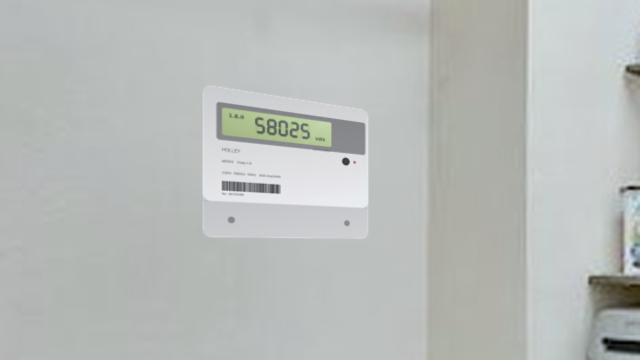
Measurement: 58025 kWh
